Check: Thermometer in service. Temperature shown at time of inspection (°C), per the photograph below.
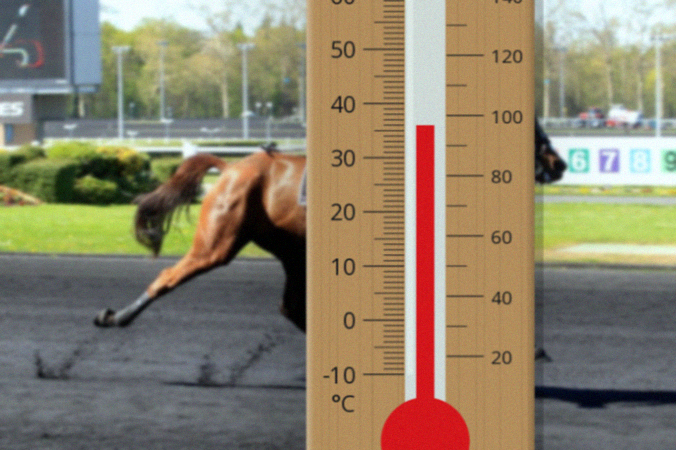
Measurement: 36 °C
